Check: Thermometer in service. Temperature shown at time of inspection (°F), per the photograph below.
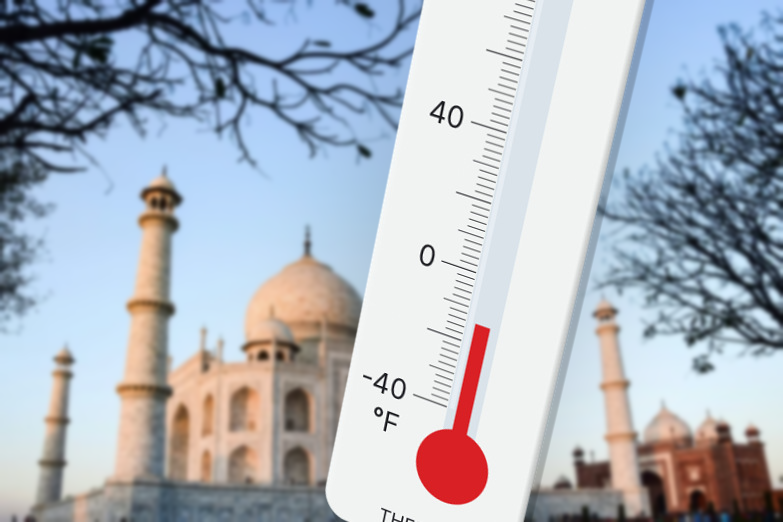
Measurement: -14 °F
